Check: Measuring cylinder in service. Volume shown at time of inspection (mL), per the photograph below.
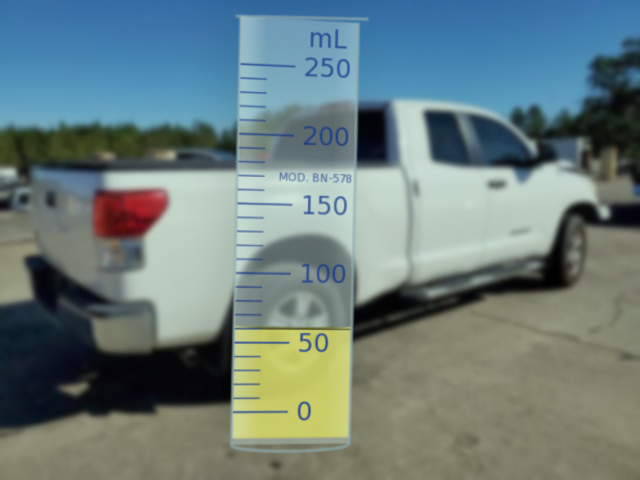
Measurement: 60 mL
